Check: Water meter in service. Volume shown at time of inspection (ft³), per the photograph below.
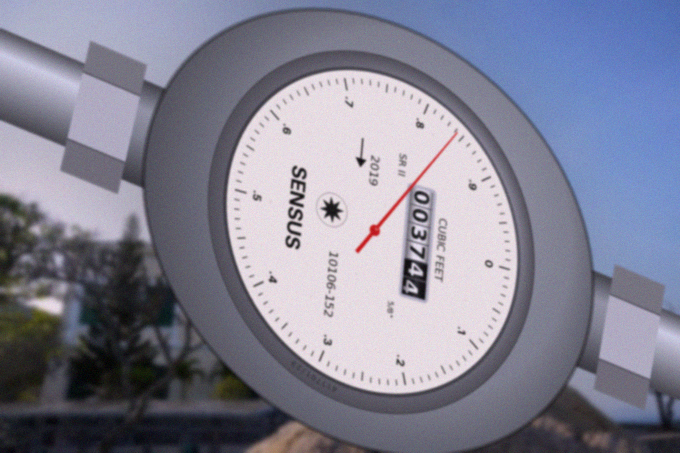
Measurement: 3743.84 ft³
